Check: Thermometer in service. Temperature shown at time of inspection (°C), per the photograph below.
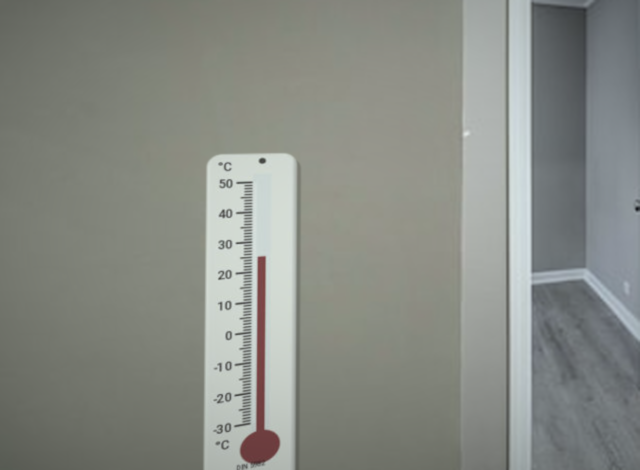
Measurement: 25 °C
